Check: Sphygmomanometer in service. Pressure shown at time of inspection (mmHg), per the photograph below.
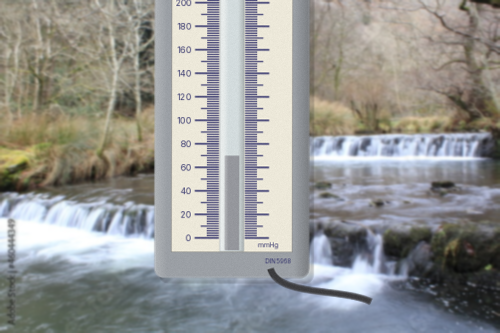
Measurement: 70 mmHg
